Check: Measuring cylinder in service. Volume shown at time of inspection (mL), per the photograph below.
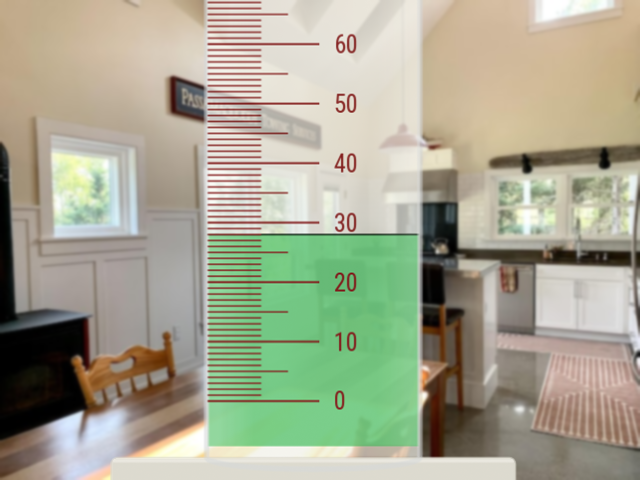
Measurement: 28 mL
